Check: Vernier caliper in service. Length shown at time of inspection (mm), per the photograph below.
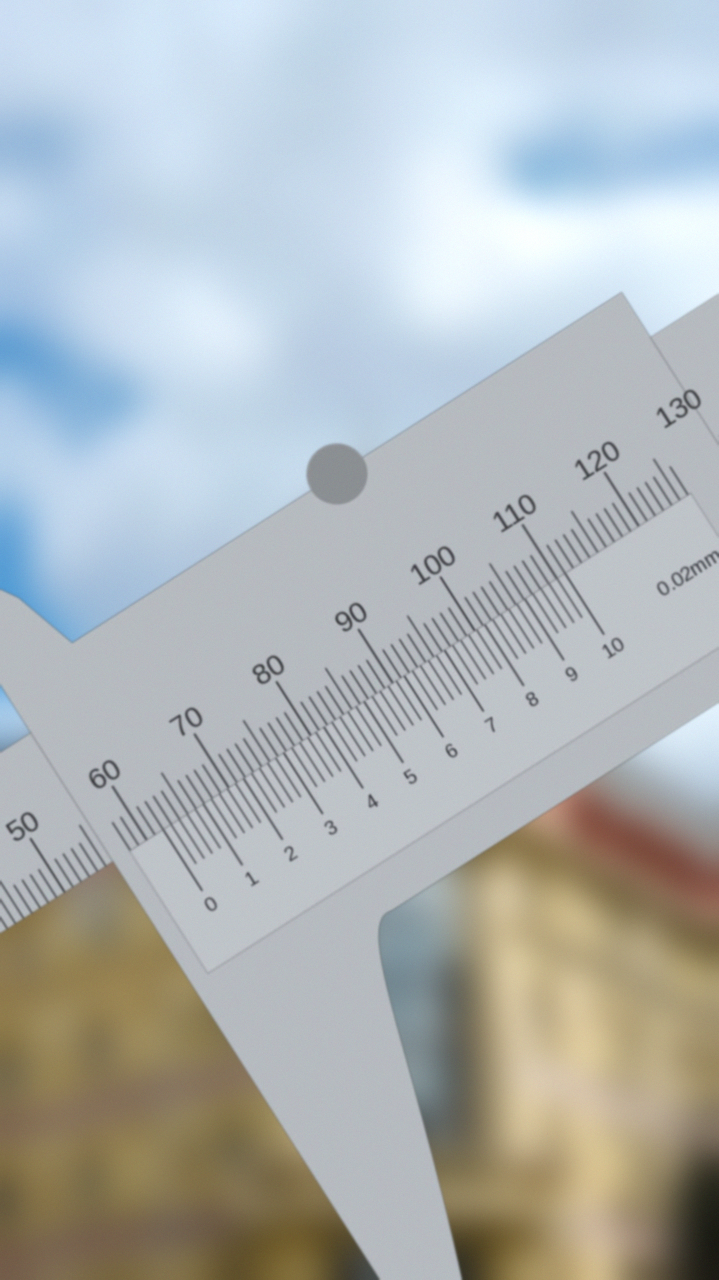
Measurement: 62.0 mm
